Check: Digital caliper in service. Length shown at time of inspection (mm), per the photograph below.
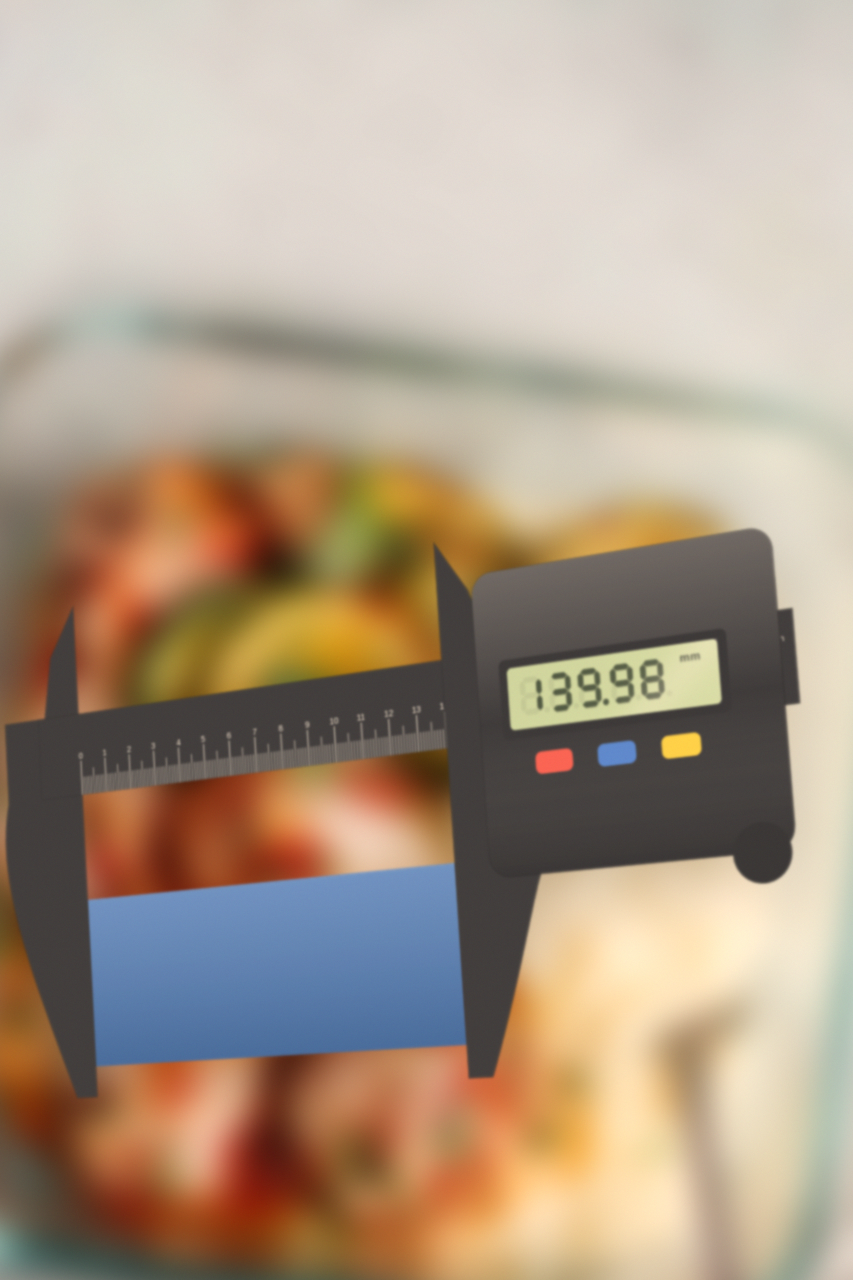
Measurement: 139.98 mm
